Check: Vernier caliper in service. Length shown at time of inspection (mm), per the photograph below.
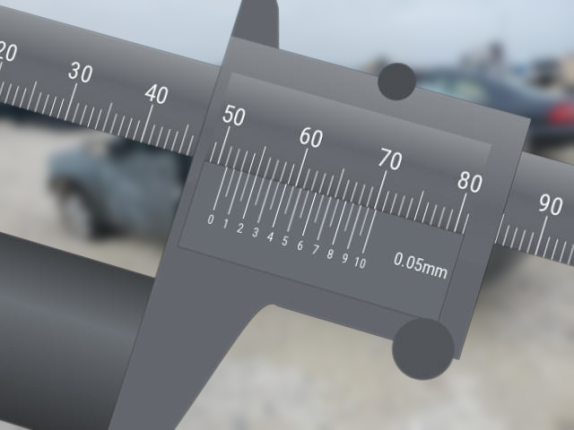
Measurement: 51.2 mm
